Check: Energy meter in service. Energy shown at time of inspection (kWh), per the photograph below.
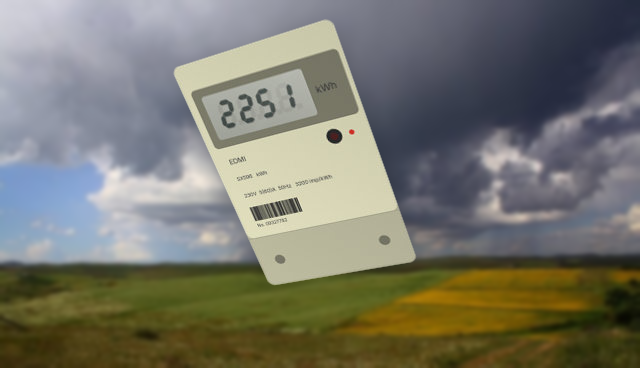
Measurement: 2251 kWh
